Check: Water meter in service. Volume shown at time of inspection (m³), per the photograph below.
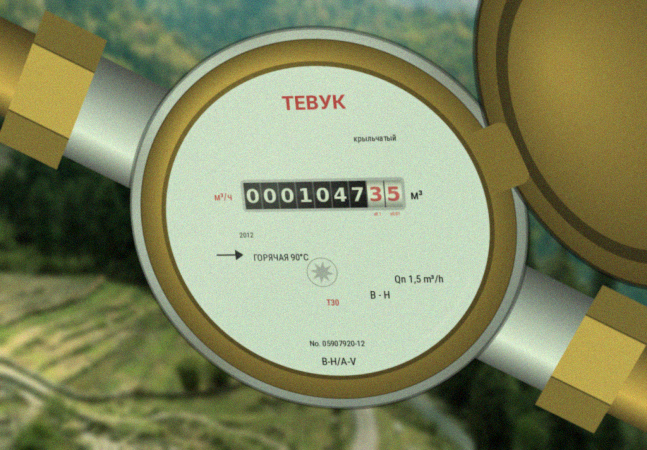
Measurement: 1047.35 m³
